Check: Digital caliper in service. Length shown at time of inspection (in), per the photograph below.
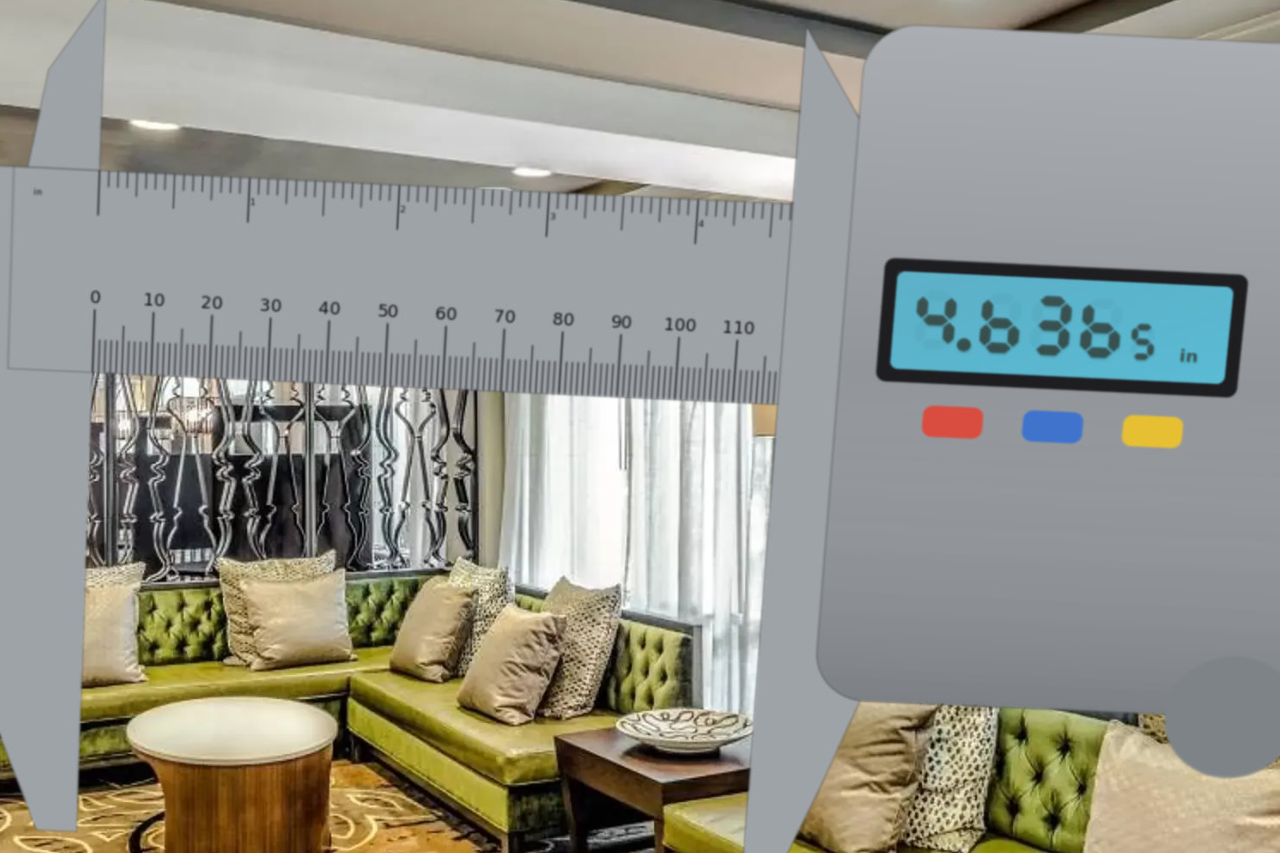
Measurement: 4.6365 in
